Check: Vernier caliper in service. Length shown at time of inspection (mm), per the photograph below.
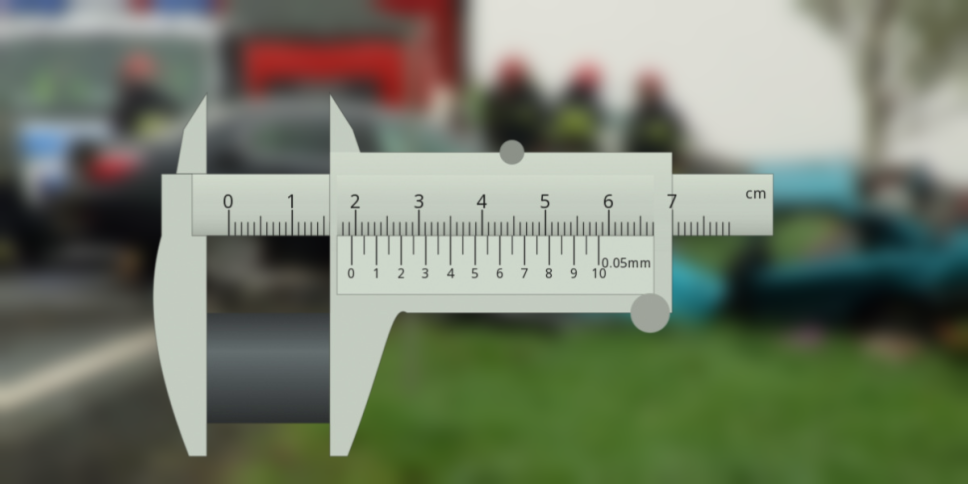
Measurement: 19.4 mm
